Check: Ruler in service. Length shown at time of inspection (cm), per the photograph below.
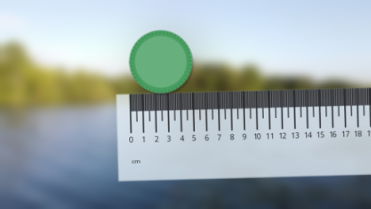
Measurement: 5 cm
